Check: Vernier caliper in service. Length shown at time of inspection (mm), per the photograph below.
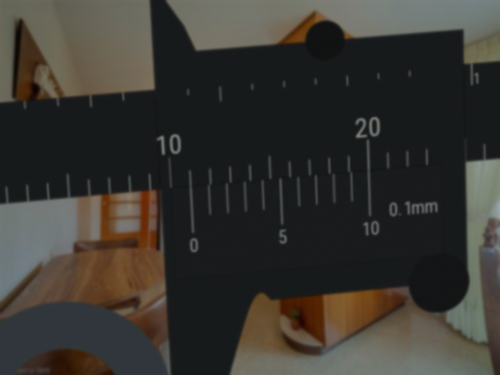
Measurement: 11.0 mm
